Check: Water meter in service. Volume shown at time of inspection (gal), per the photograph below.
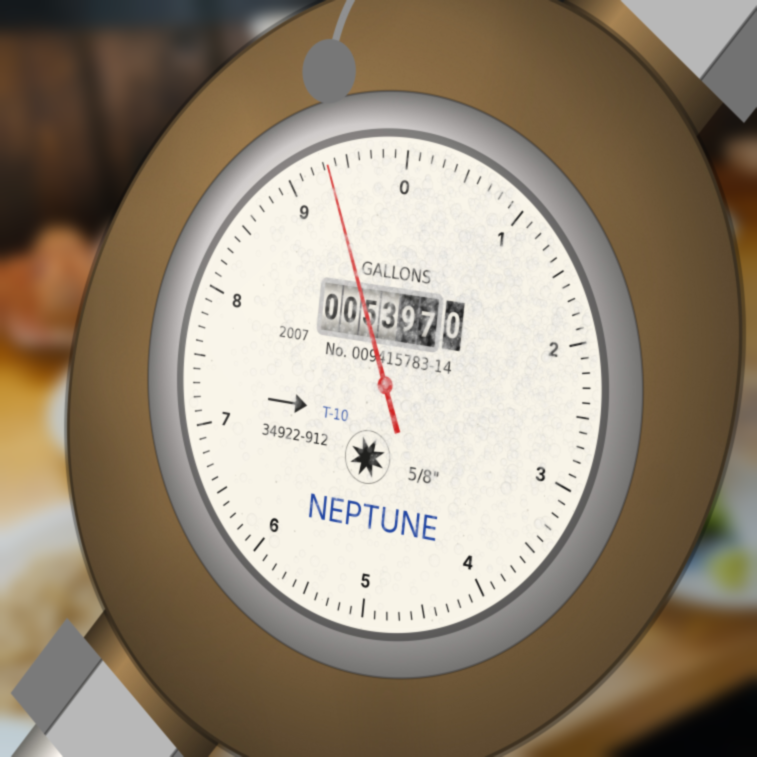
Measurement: 53969.3 gal
